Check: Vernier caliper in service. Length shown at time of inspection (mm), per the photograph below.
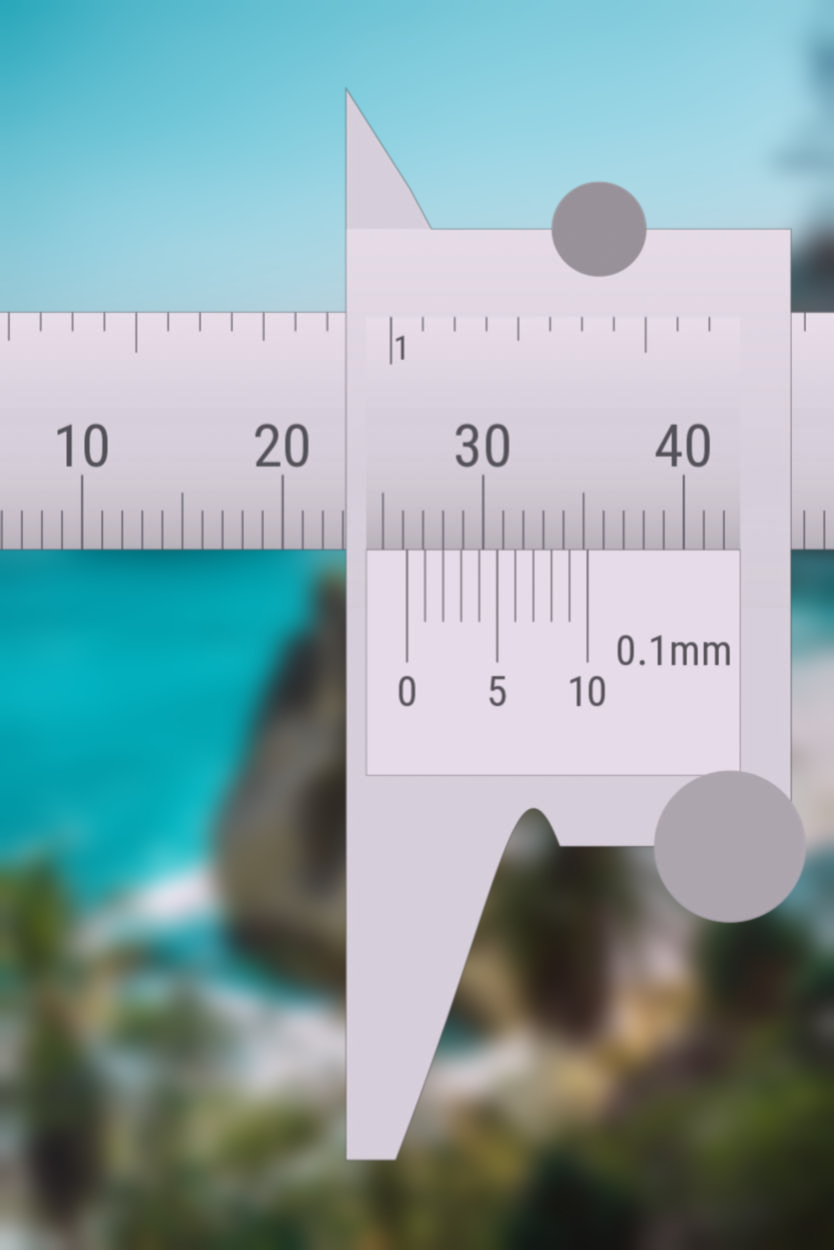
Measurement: 26.2 mm
